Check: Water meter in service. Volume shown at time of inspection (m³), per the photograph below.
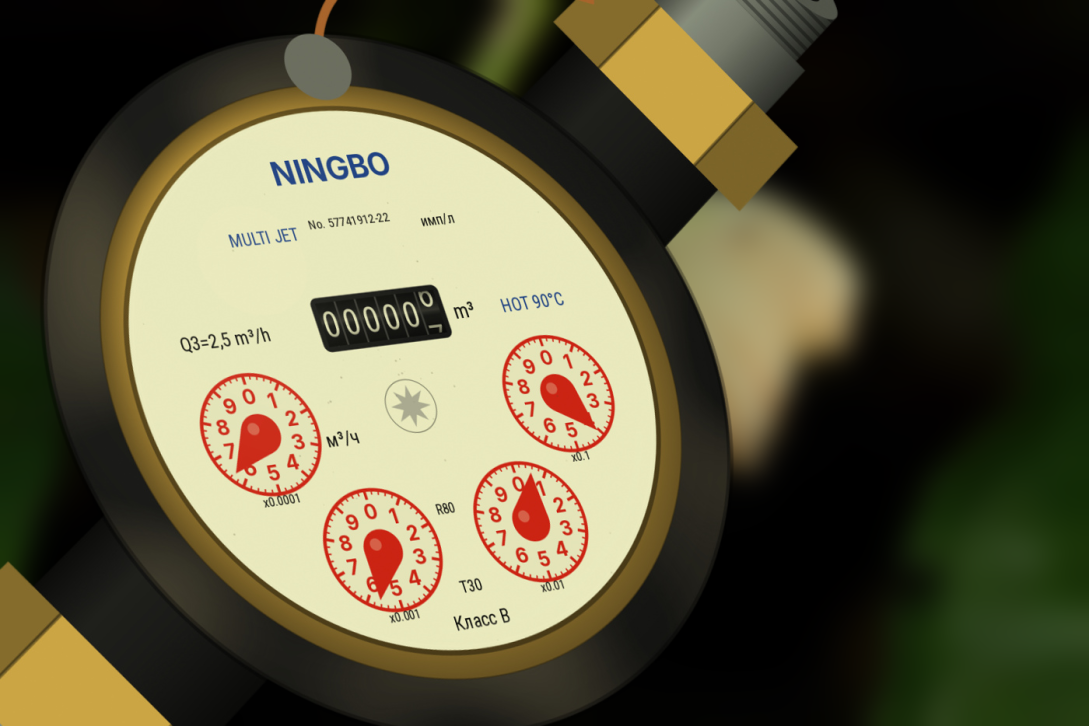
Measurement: 6.4056 m³
